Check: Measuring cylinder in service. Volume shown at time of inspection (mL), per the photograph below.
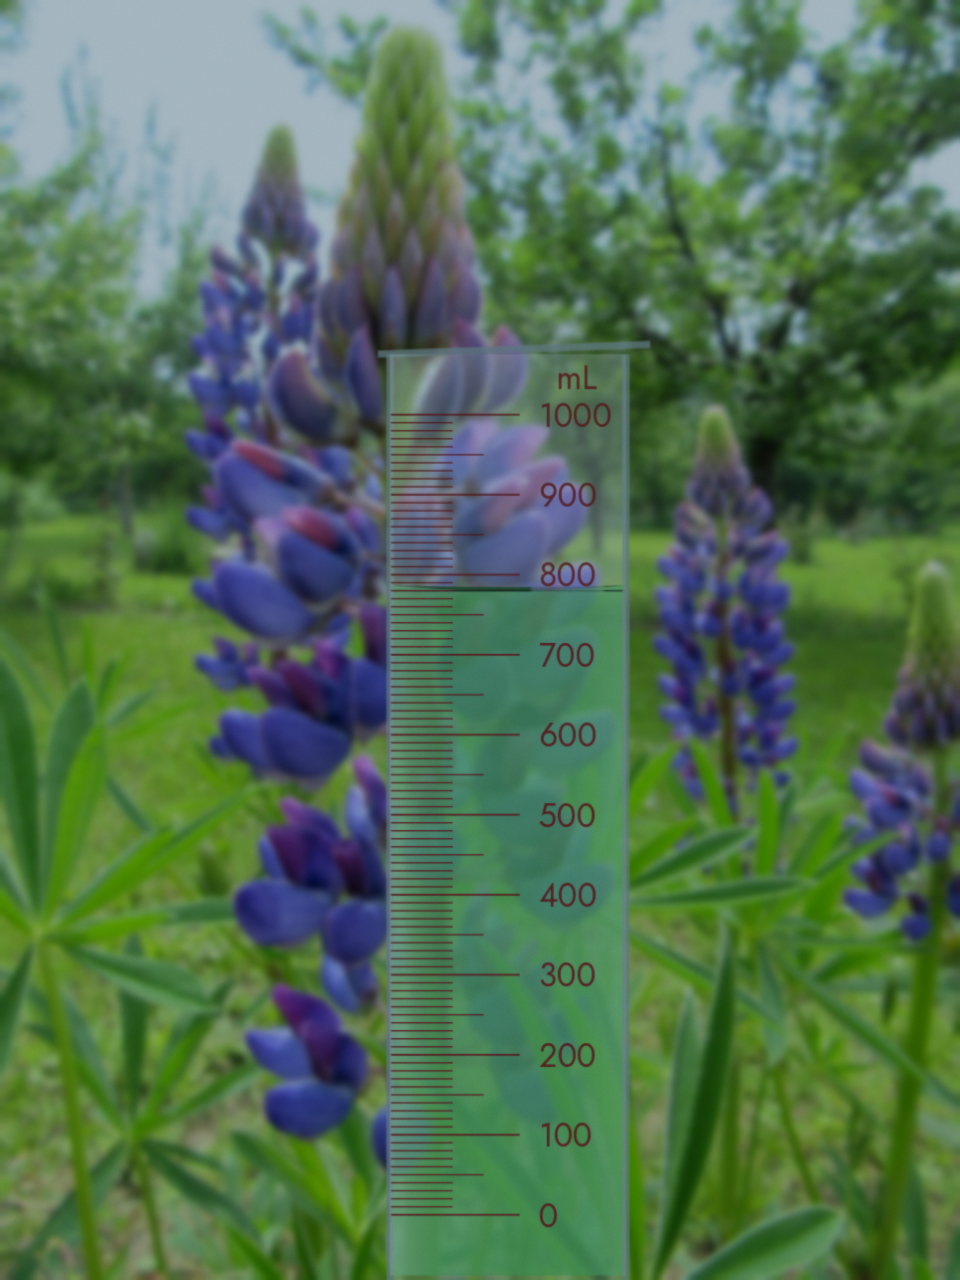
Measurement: 780 mL
